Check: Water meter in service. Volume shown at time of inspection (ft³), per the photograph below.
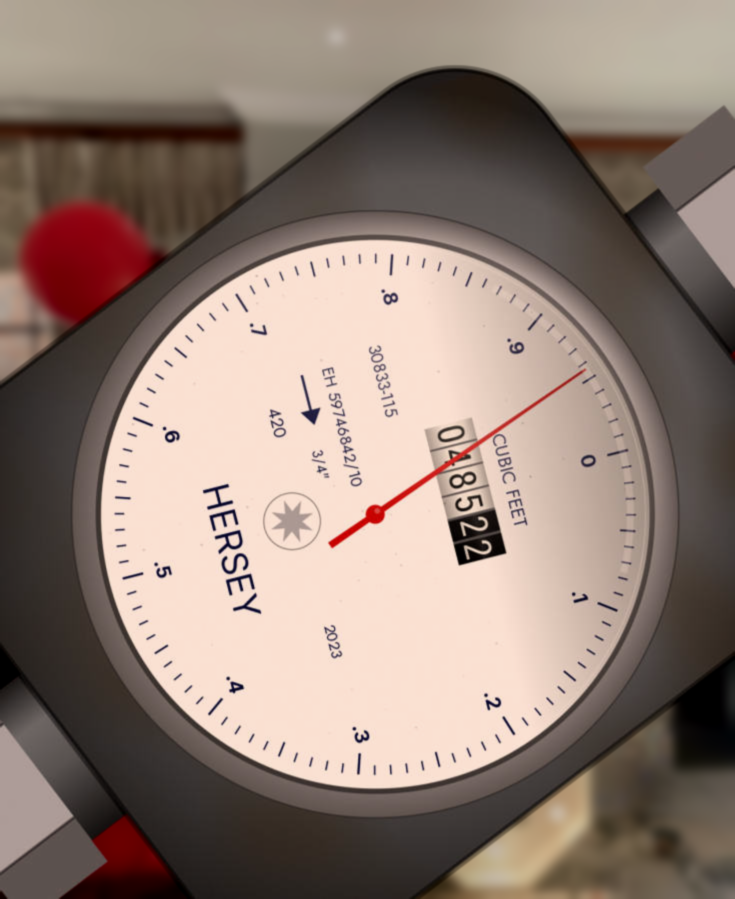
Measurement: 48521.94 ft³
